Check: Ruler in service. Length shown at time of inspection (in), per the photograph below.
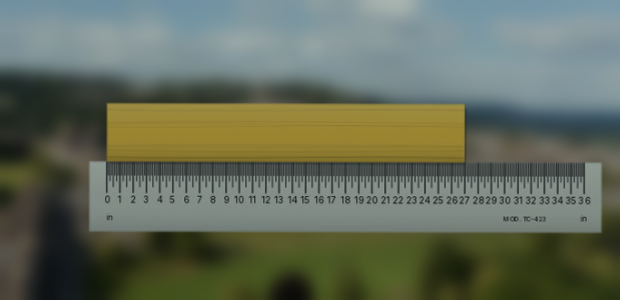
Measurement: 27 in
